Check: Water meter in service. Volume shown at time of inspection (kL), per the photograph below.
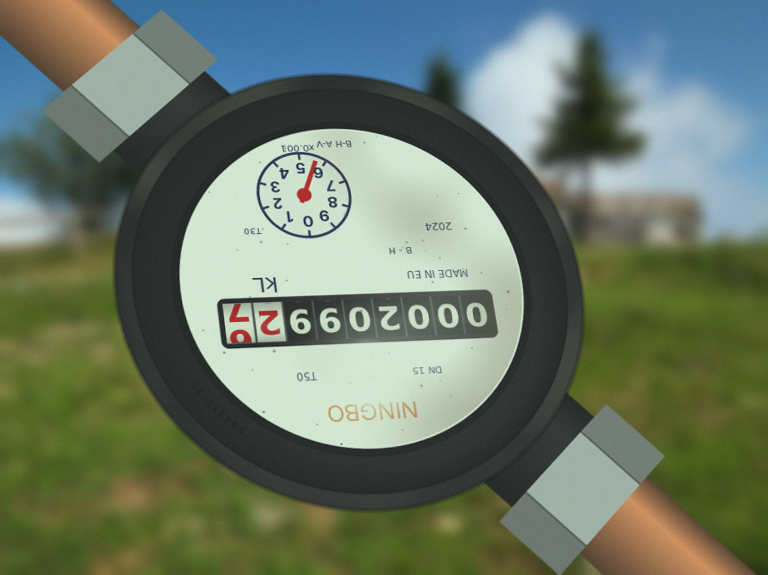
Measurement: 2099.265 kL
